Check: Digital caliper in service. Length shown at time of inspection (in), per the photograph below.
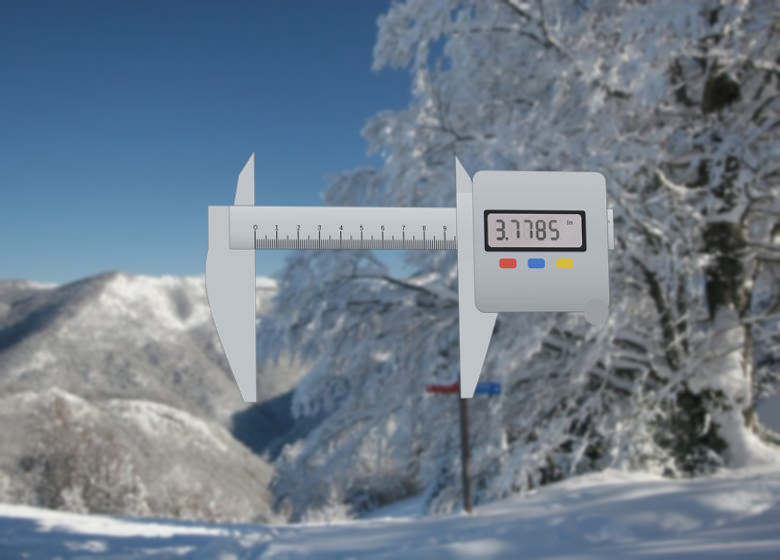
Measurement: 3.7785 in
